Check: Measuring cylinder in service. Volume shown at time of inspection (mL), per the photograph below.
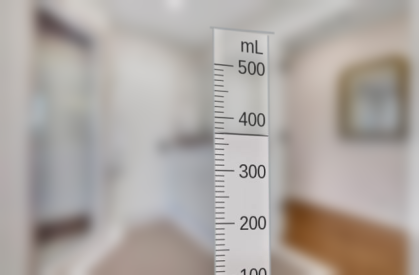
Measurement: 370 mL
